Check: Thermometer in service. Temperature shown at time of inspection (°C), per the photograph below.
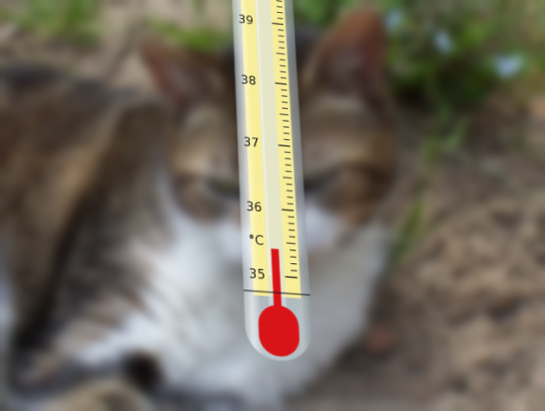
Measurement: 35.4 °C
